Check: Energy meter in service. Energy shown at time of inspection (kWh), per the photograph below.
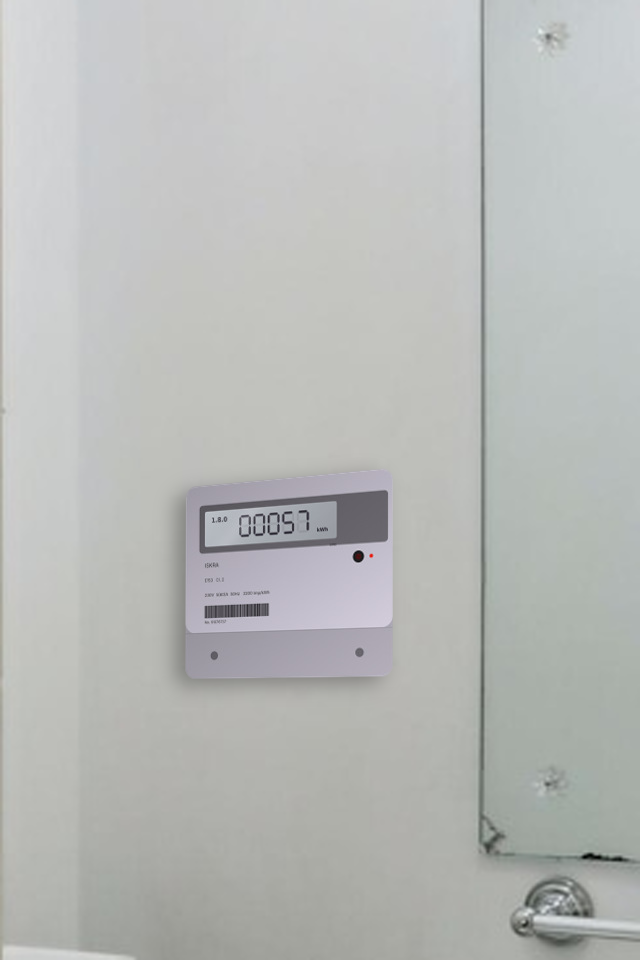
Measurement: 57 kWh
